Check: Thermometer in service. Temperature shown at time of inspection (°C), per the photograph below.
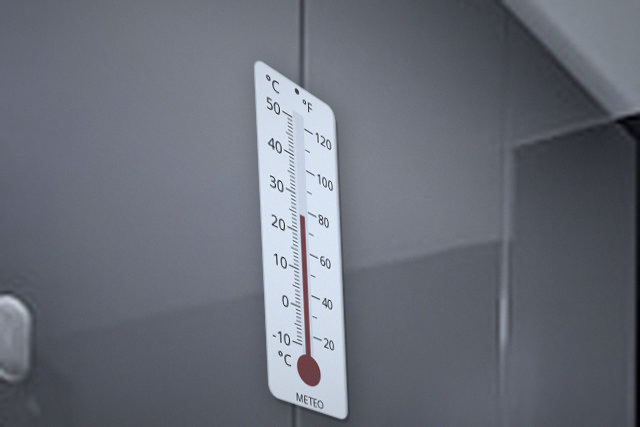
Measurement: 25 °C
